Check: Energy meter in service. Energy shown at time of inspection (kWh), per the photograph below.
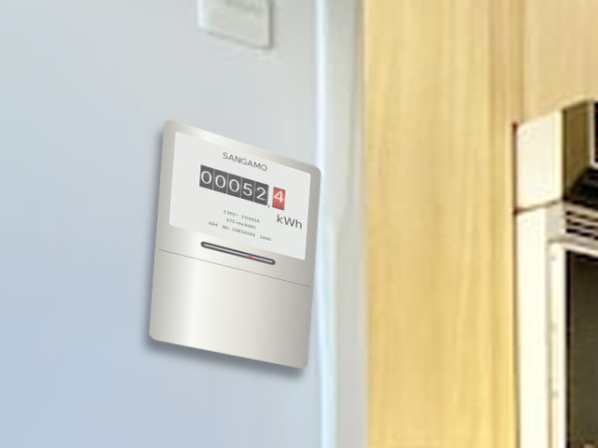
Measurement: 52.4 kWh
